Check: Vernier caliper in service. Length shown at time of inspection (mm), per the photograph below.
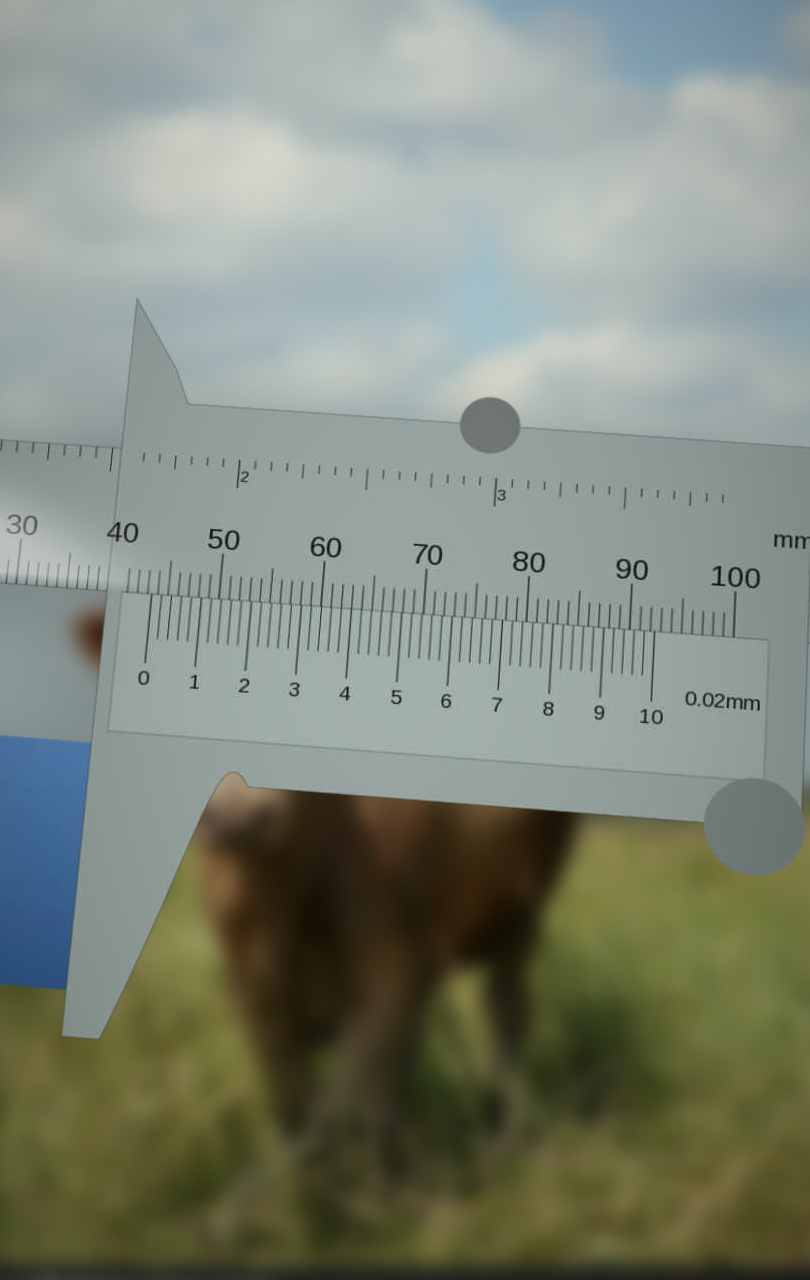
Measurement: 43.4 mm
